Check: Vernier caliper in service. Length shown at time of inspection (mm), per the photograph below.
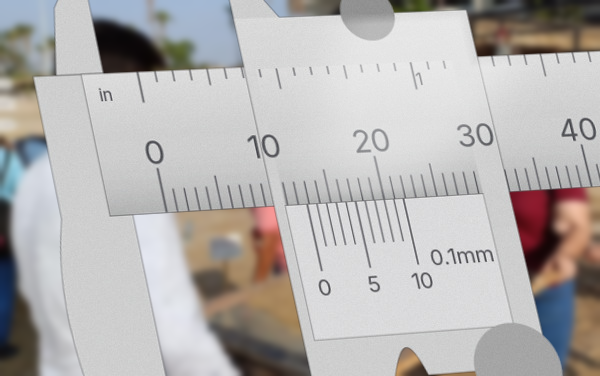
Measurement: 12.8 mm
